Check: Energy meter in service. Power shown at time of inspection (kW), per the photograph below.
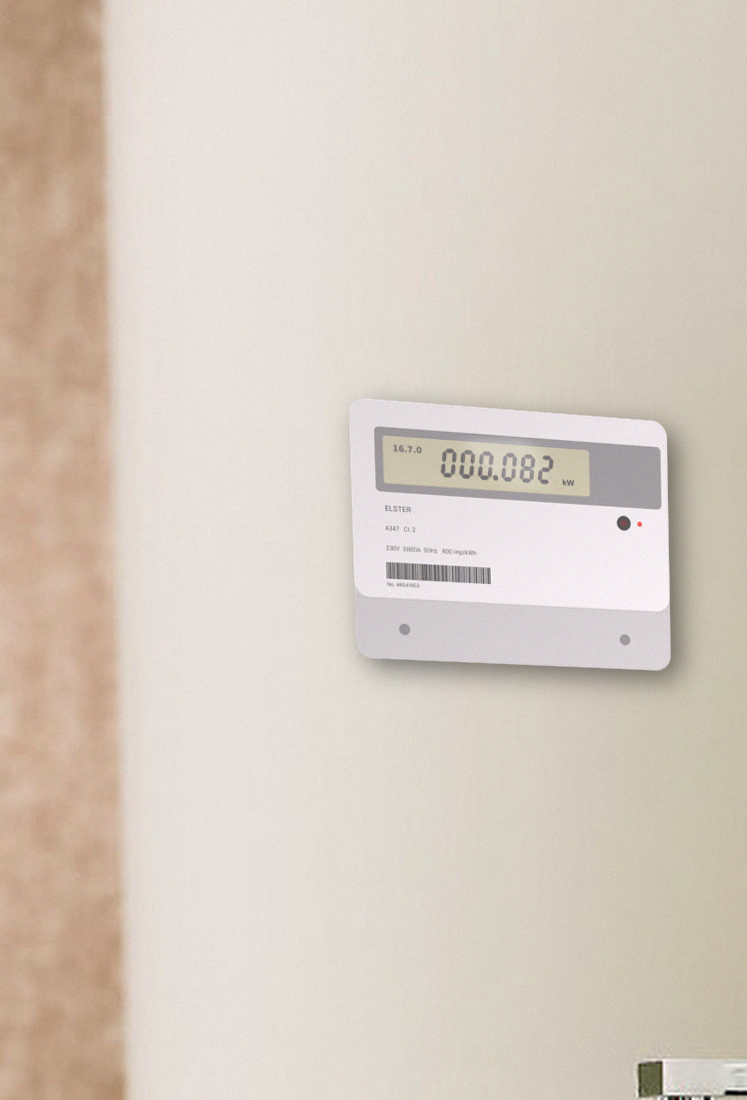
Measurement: 0.082 kW
